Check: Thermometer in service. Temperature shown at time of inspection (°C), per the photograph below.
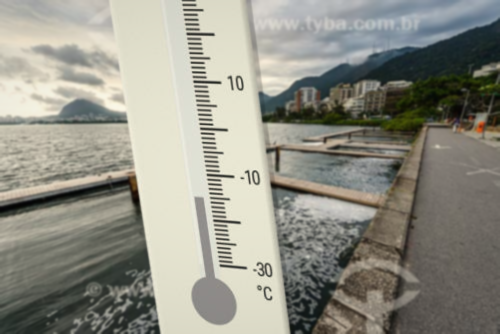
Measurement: -15 °C
